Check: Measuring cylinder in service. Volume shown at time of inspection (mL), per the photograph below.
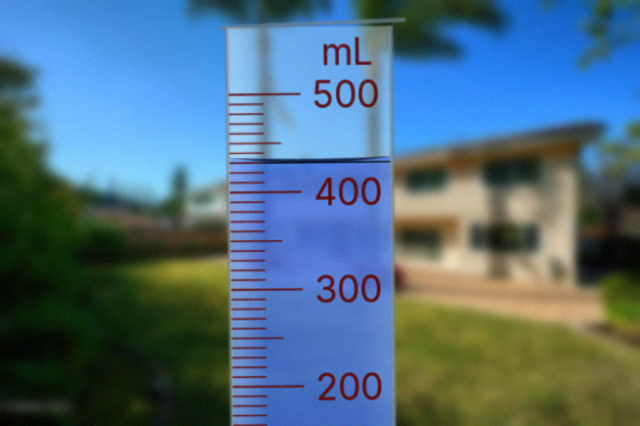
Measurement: 430 mL
